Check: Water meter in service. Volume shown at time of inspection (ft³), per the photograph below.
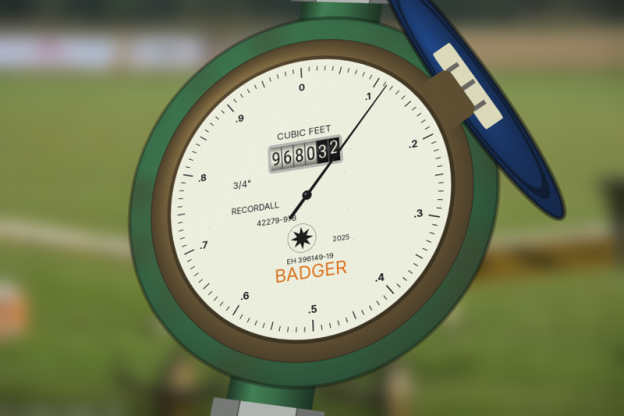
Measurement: 968032.11 ft³
